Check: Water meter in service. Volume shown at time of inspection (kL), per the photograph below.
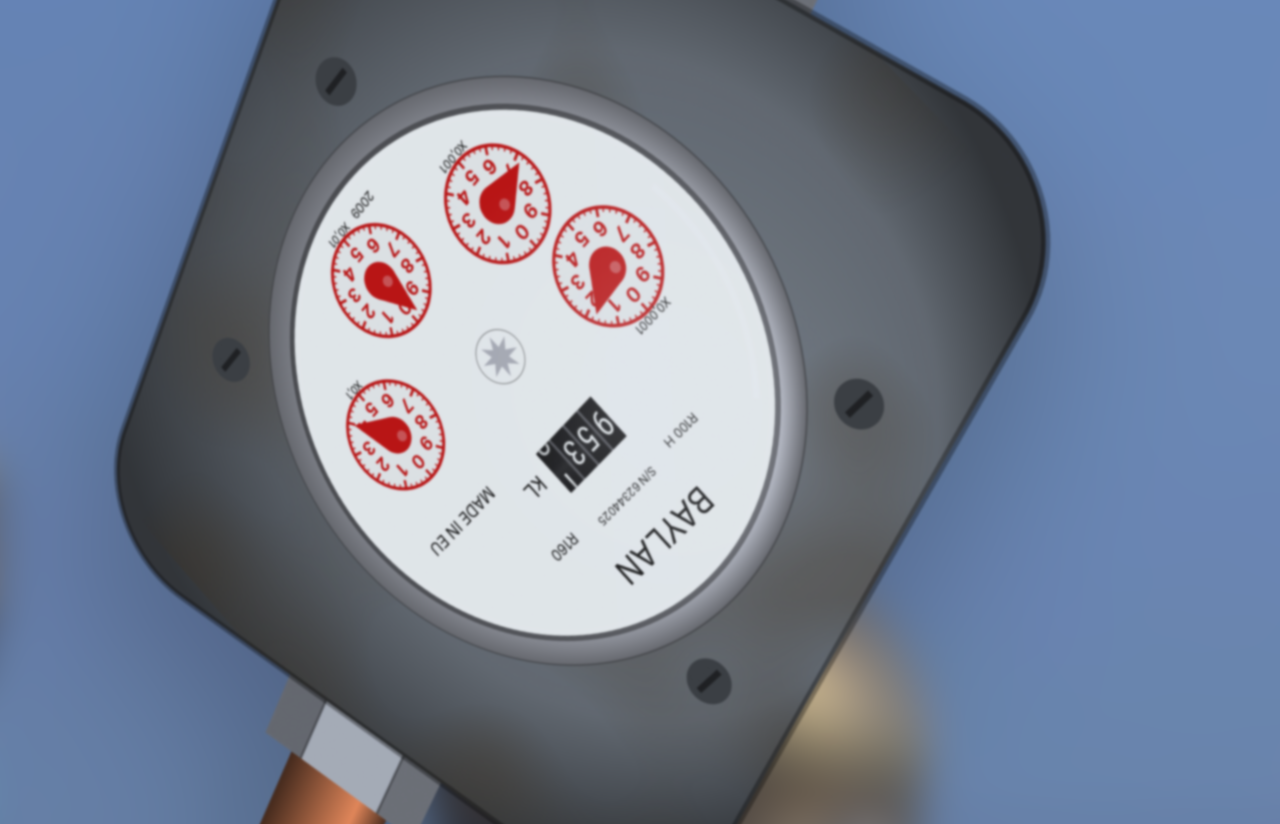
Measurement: 9531.3971 kL
